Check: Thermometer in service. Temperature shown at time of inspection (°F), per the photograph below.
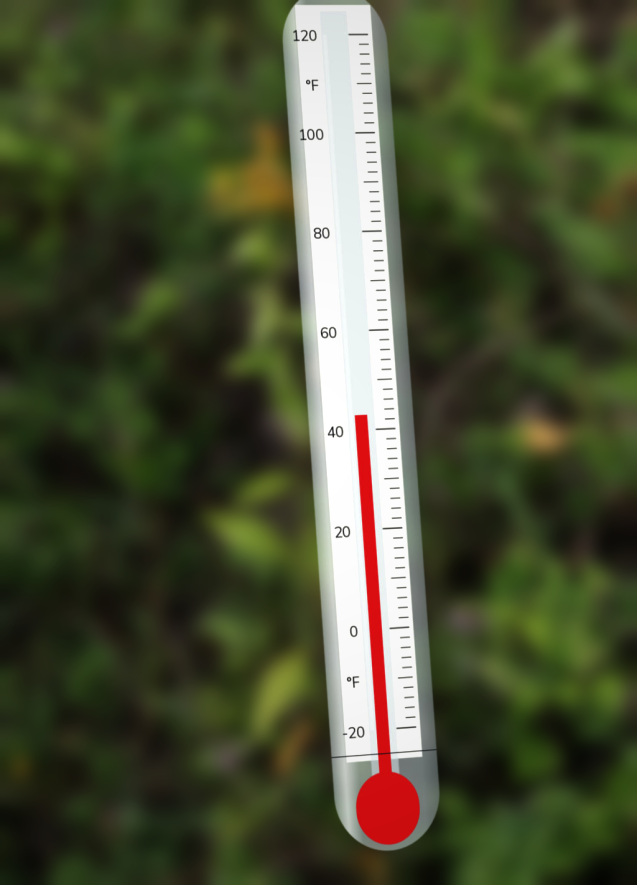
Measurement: 43 °F
